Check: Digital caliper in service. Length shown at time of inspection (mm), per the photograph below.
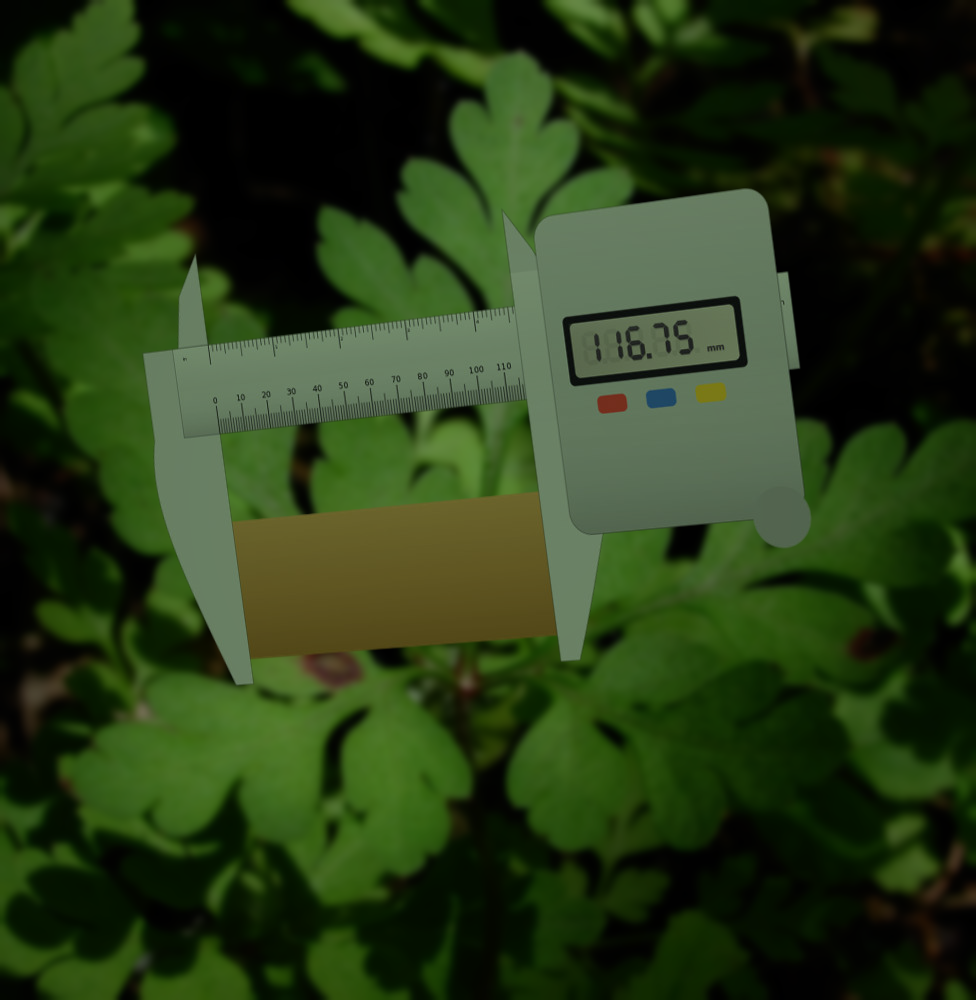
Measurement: 116.75 mm
